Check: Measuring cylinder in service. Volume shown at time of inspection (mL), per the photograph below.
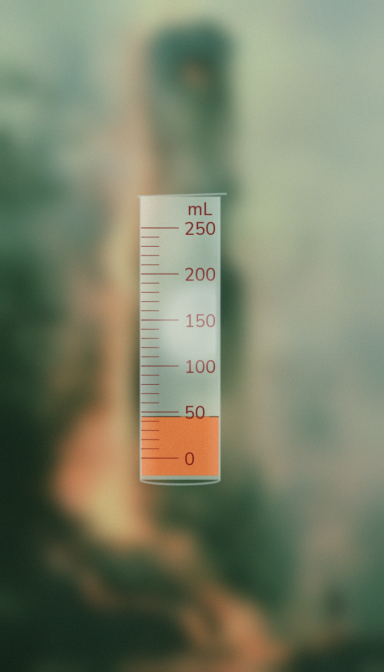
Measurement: 45 mL
